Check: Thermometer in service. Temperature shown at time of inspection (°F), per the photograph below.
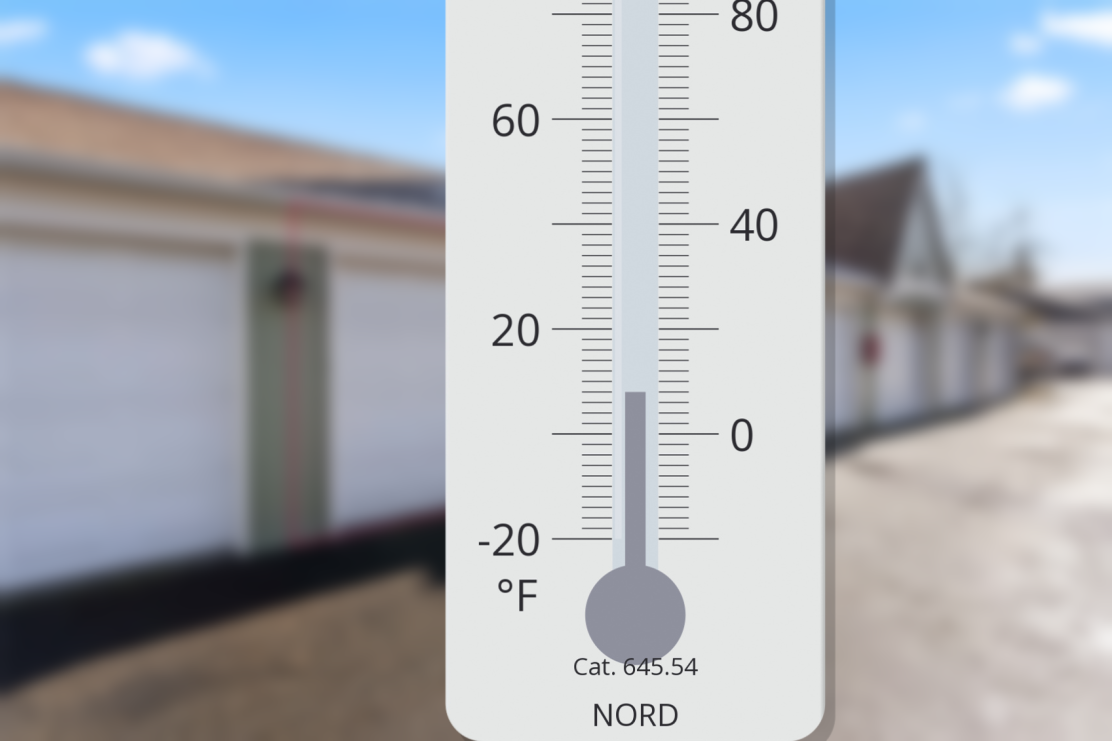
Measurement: 8 °F
